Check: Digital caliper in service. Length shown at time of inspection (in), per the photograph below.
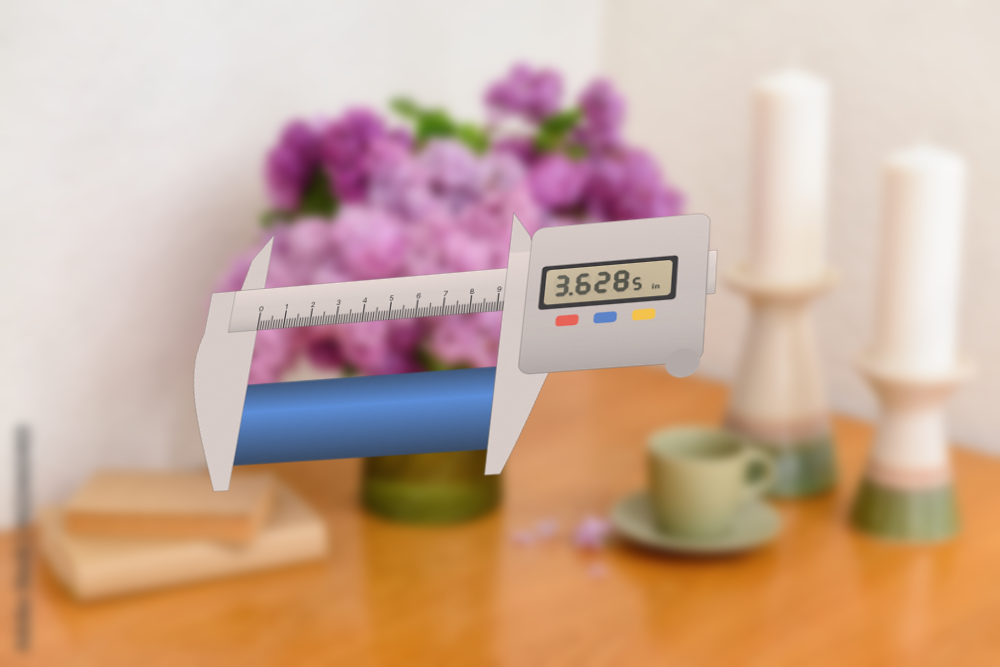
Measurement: 3.6285 in
